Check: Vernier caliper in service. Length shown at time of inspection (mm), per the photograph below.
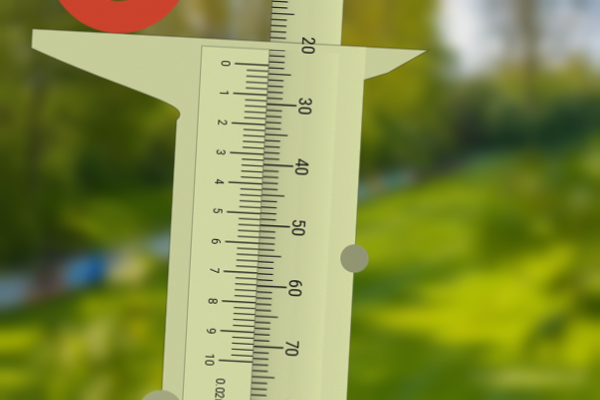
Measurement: 23.6 mm
